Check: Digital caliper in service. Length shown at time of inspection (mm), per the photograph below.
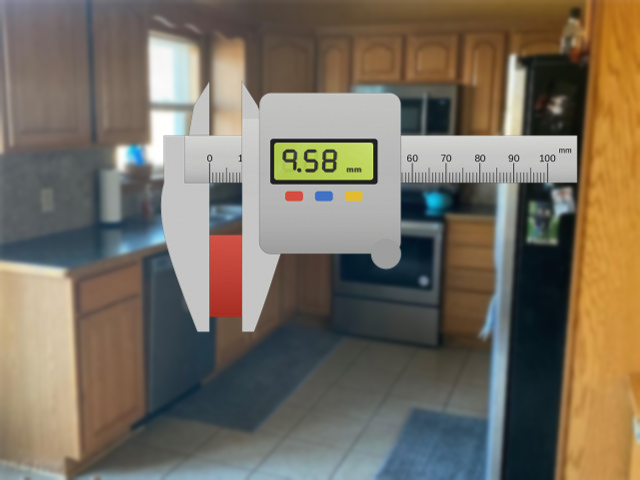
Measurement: 9.58 mm
